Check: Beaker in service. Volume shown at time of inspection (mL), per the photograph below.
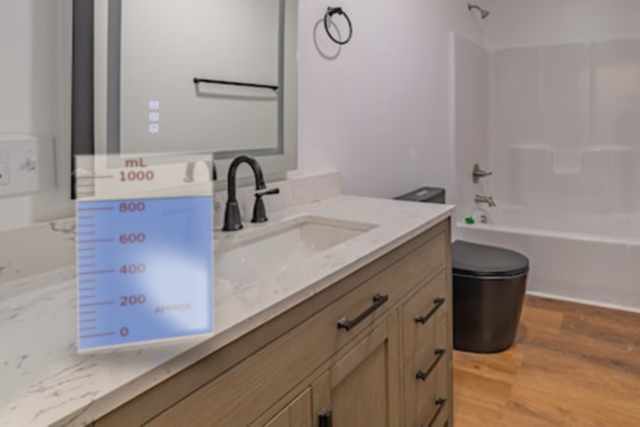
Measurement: 850 mL
